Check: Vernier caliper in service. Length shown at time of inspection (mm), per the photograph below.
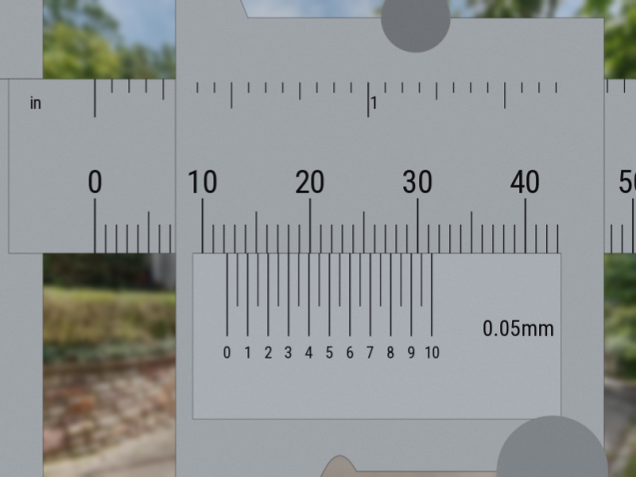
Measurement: 12.3 mm
